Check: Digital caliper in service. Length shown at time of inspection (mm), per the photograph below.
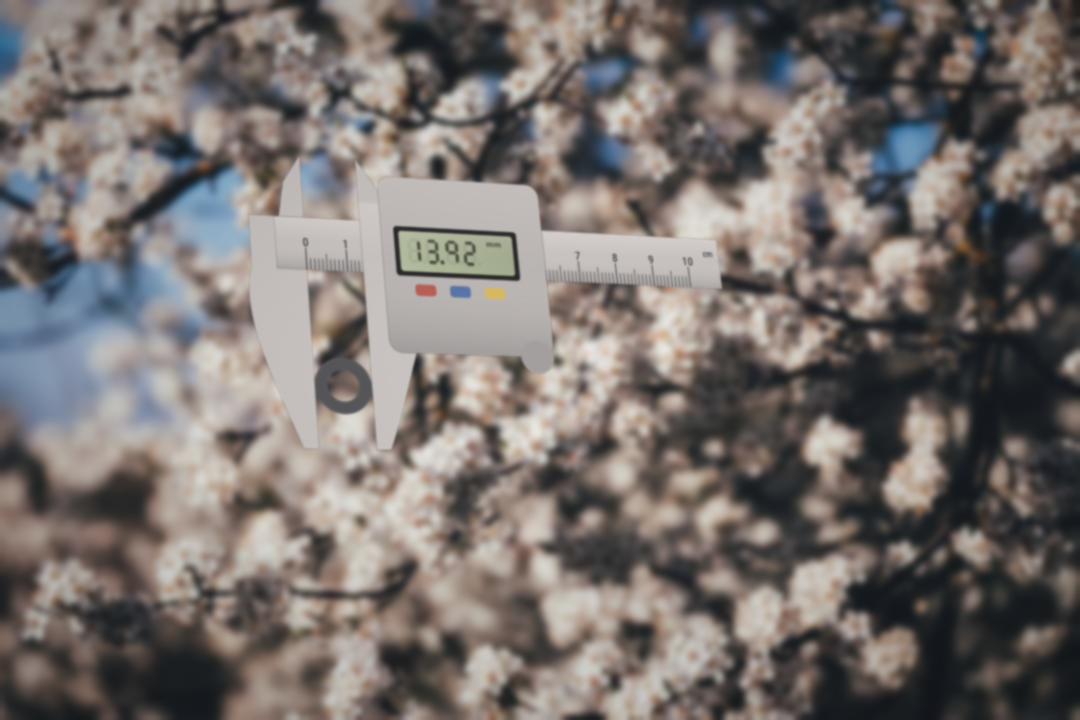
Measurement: 13.92 mm
